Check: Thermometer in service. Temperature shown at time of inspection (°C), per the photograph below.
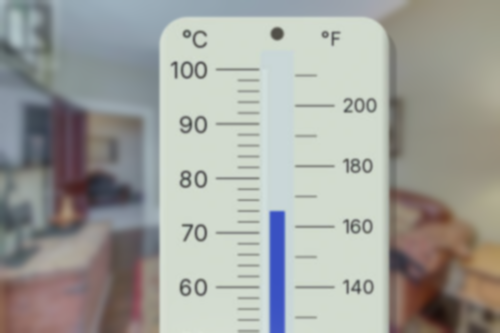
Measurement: 74 °C
